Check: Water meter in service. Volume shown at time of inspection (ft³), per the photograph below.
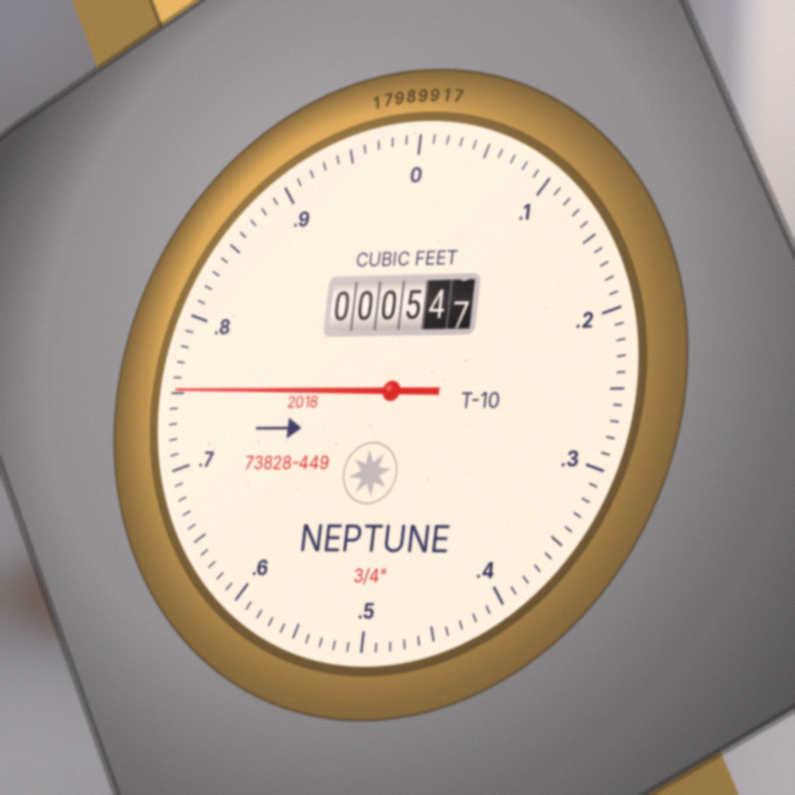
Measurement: 546.75 ft³
